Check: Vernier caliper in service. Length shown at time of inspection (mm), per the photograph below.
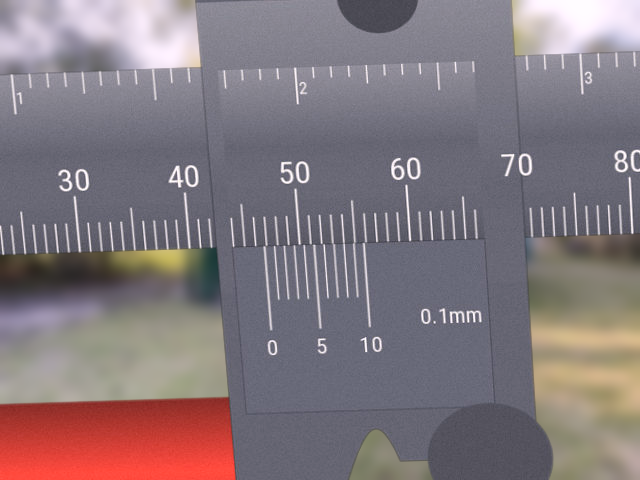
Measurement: 46.8 mm
